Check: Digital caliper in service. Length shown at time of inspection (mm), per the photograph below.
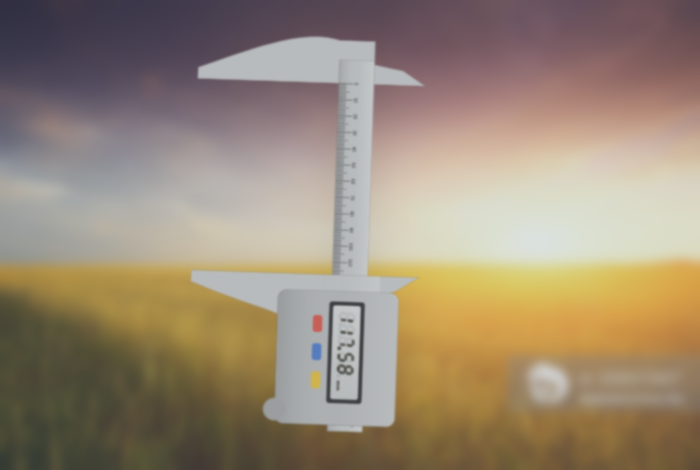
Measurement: 117.58 mm
